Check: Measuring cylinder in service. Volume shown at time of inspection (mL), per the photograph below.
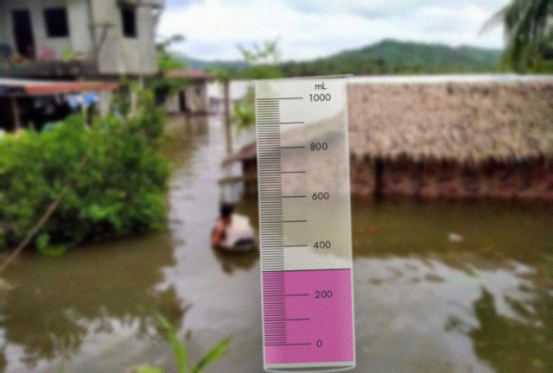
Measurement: 300 mL
